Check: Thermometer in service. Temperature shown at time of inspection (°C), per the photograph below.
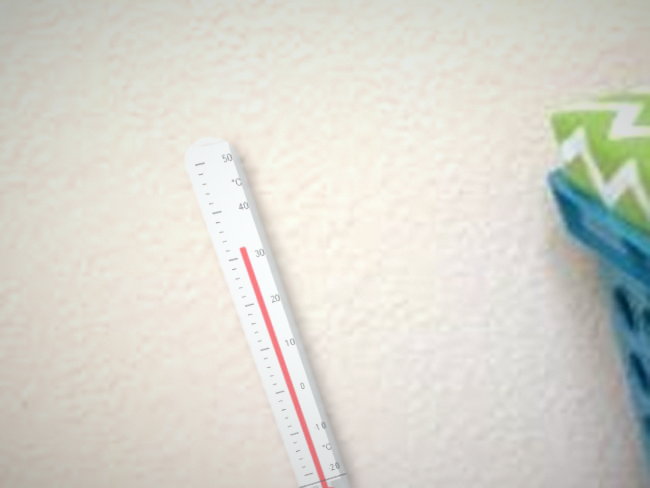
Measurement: 32 °C
